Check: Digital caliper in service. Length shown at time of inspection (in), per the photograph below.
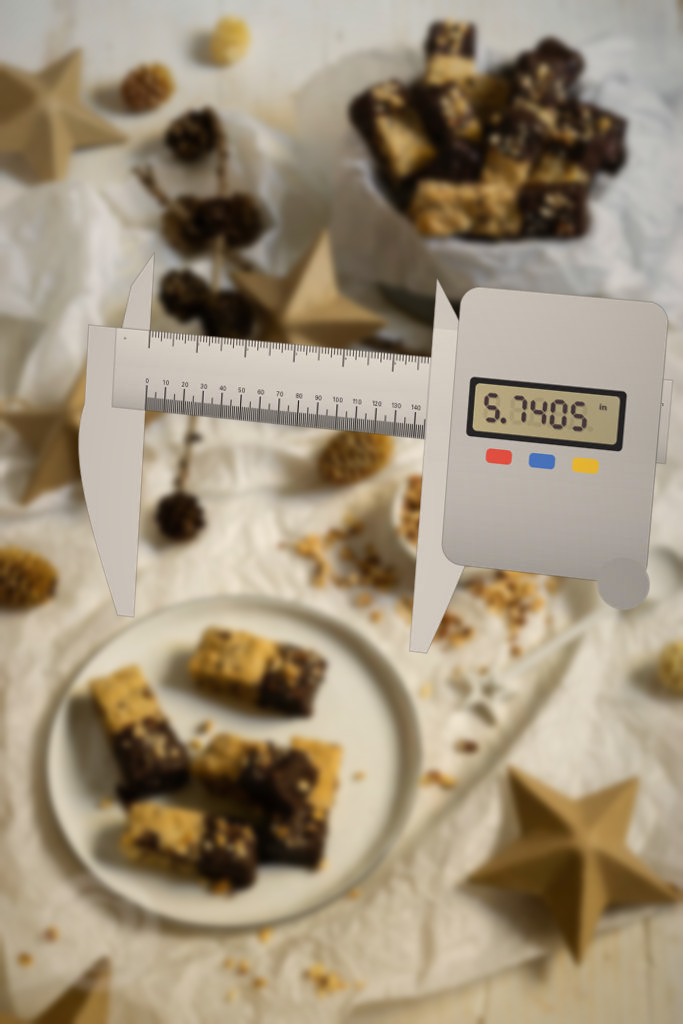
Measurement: 5.7405 in
